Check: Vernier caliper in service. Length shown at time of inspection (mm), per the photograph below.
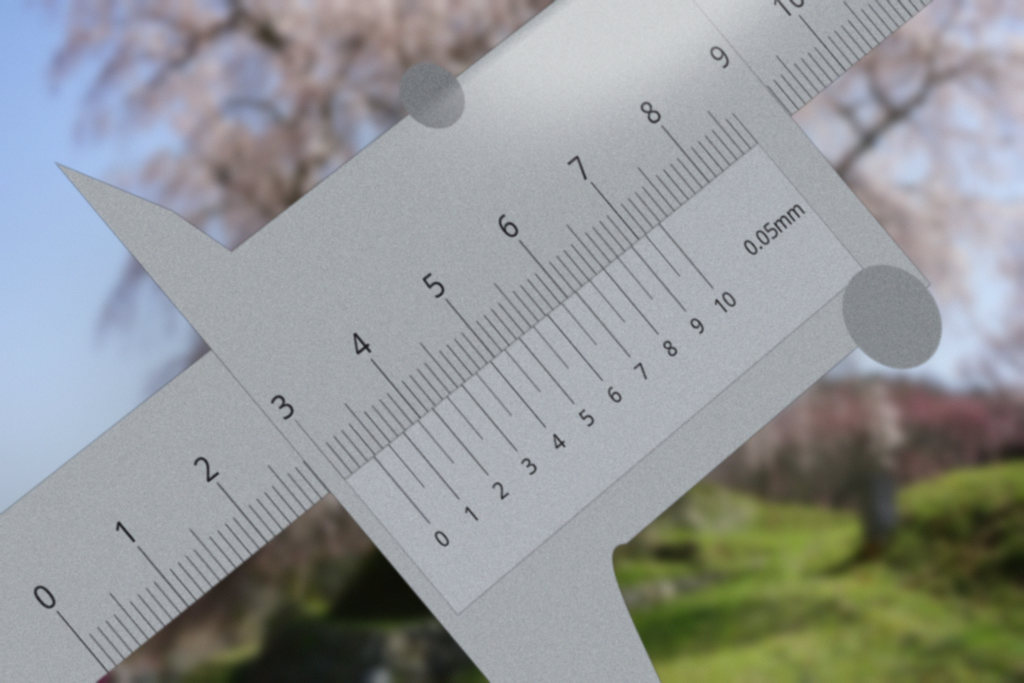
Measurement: 33.8 mm
